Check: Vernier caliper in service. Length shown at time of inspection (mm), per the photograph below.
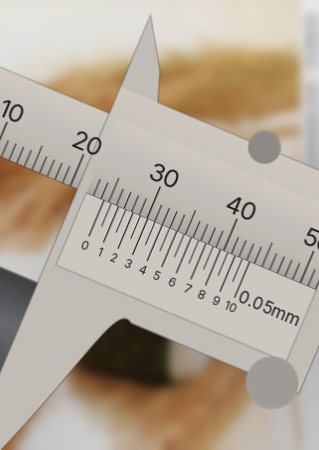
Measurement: 24.4 mm
